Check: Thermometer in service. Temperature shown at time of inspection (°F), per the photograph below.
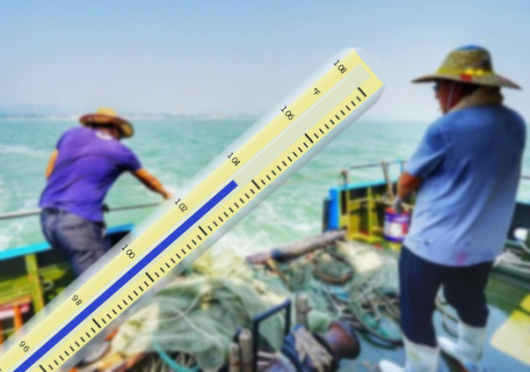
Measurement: 103.6 °F
